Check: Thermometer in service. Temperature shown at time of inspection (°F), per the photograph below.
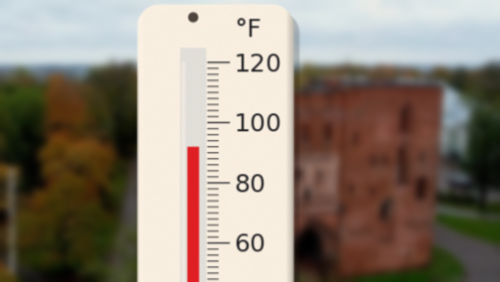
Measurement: 92 °F
